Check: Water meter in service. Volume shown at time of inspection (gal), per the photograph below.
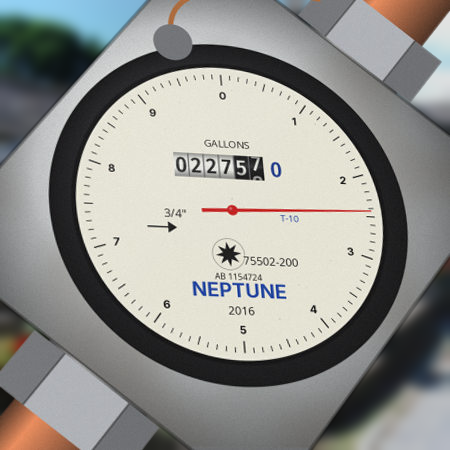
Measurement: 227572.4 gal
